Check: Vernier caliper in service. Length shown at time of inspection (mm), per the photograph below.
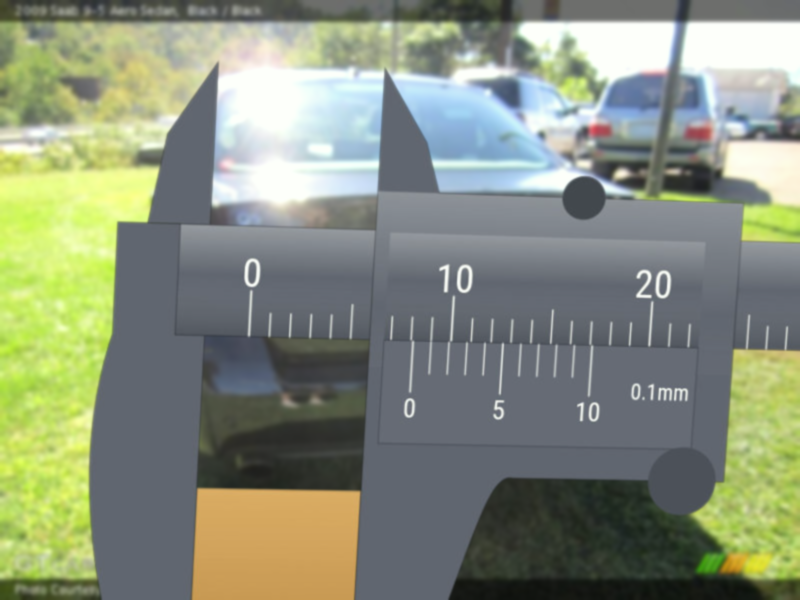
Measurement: 8.1 mm
